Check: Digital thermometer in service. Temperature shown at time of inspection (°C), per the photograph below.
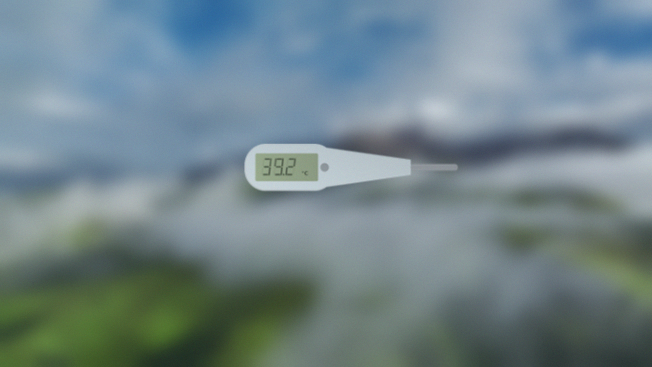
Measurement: 39.2 °C
